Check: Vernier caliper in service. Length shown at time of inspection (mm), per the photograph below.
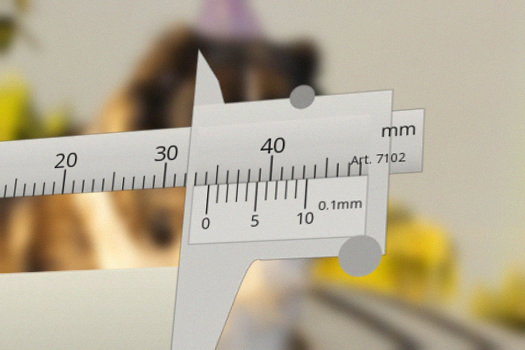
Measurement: 34.3 mm
